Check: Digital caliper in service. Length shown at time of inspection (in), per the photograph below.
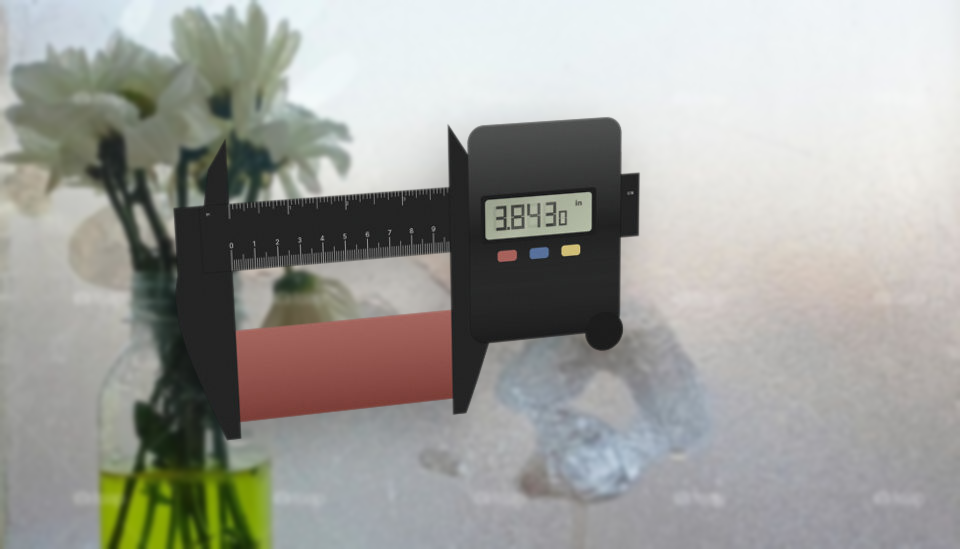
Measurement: 3.8430 in
